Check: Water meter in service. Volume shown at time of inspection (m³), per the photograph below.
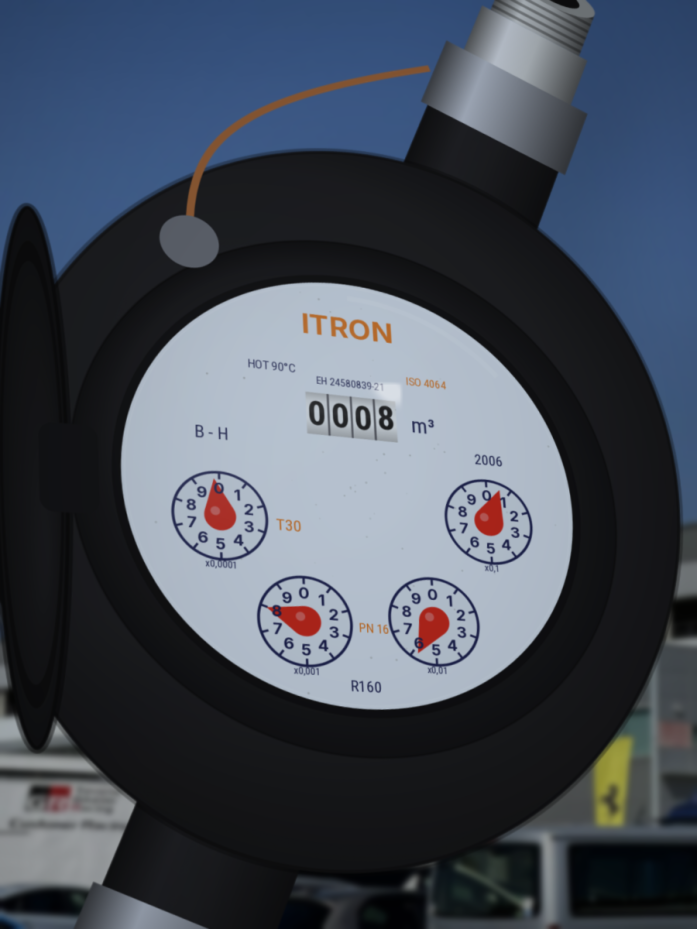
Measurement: 8.0579 m³
